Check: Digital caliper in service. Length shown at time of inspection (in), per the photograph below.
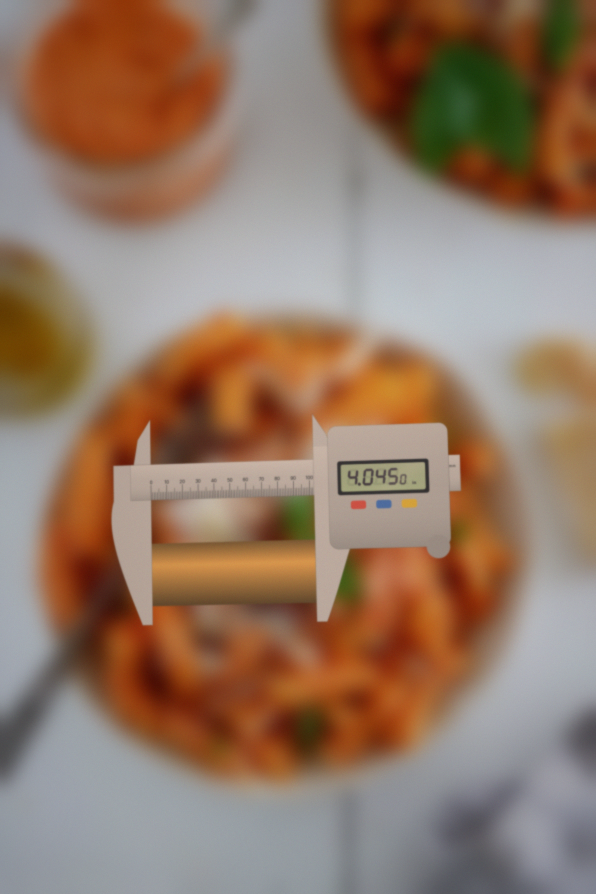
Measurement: 4.0450 in
